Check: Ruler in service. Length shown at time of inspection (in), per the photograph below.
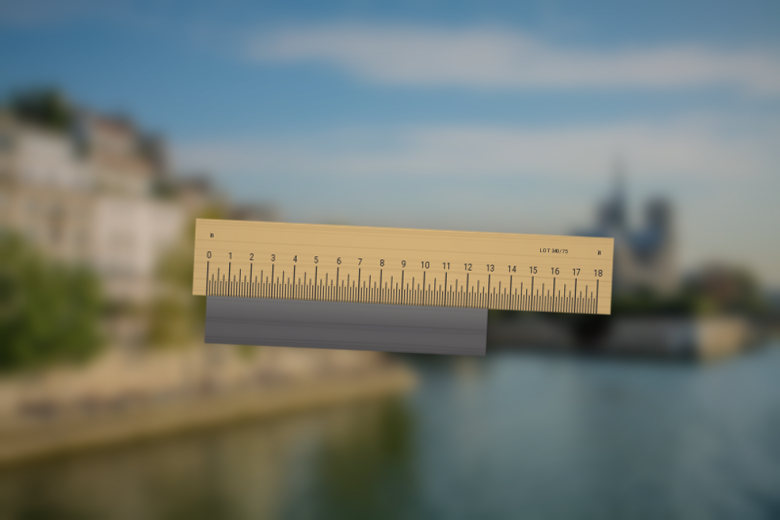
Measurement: 13 in
